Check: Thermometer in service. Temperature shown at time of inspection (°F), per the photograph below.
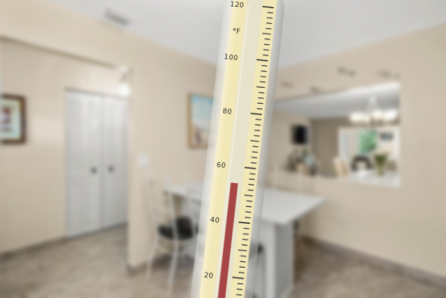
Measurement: 54 °F
